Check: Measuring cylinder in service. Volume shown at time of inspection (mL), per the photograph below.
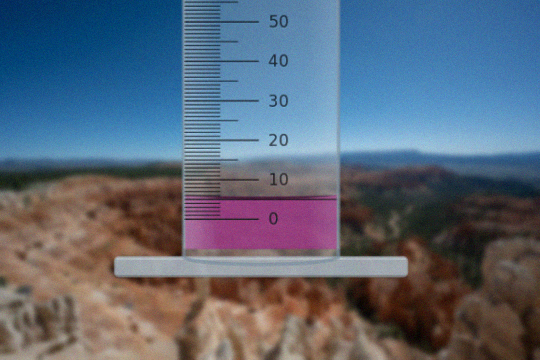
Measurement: 5 mL
